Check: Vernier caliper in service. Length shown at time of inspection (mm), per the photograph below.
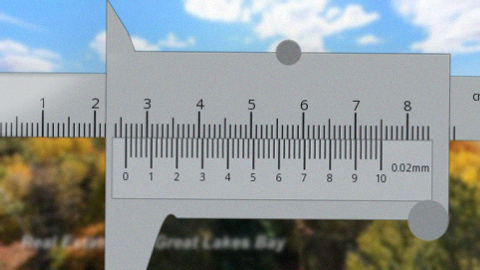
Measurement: 26.0 mm
